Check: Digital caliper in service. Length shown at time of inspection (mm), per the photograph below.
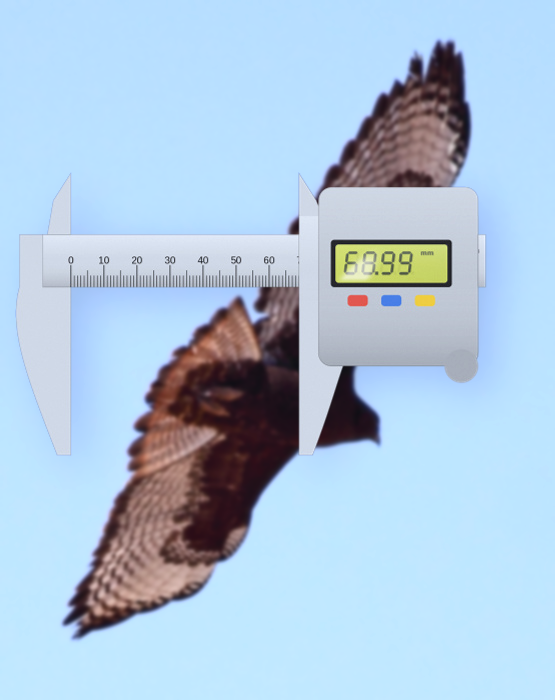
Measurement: 68.99 mm
